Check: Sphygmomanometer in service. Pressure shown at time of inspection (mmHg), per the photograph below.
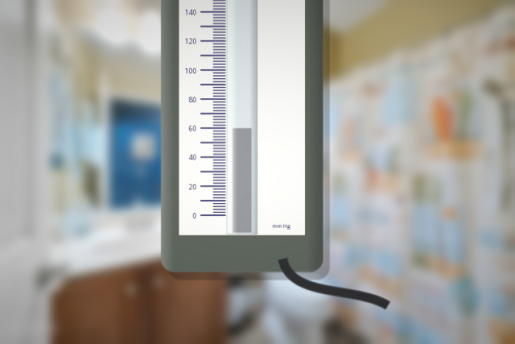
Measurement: 60 mmHg
